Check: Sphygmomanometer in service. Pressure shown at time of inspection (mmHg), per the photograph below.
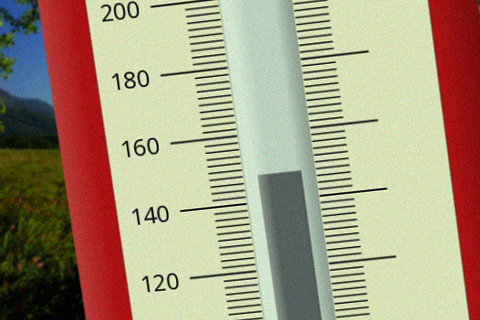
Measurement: 148 mmHg
